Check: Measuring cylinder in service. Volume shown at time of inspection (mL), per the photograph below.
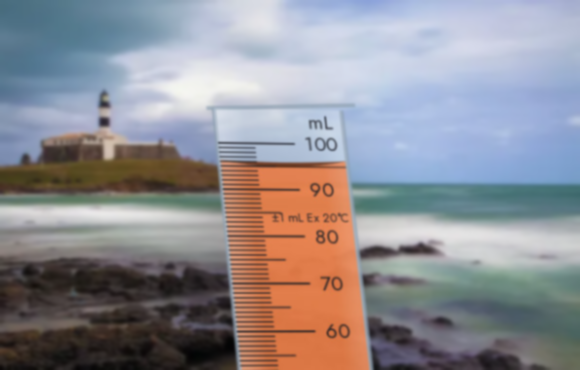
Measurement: 95 mL
